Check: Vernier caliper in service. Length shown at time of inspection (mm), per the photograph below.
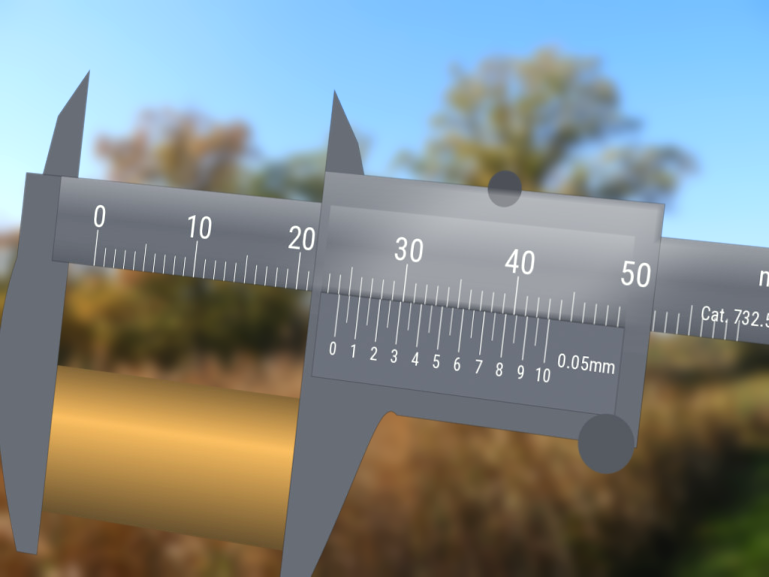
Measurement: 24.1 mm
